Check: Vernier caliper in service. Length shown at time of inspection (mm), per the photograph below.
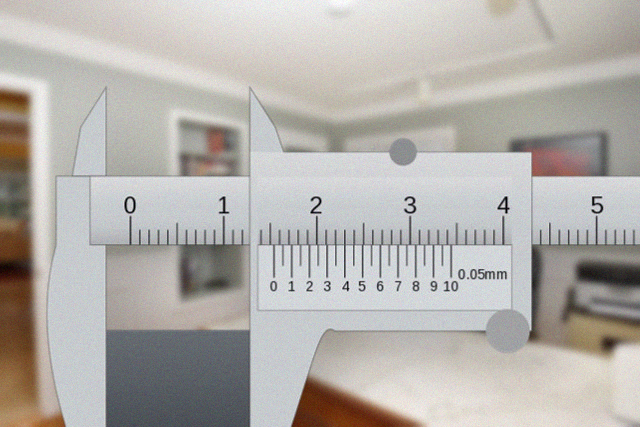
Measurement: 15.4 mm
